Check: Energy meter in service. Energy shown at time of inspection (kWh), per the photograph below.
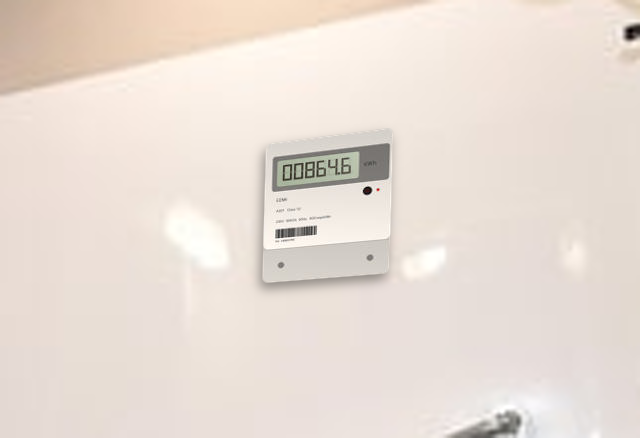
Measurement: 864.6 kWh
